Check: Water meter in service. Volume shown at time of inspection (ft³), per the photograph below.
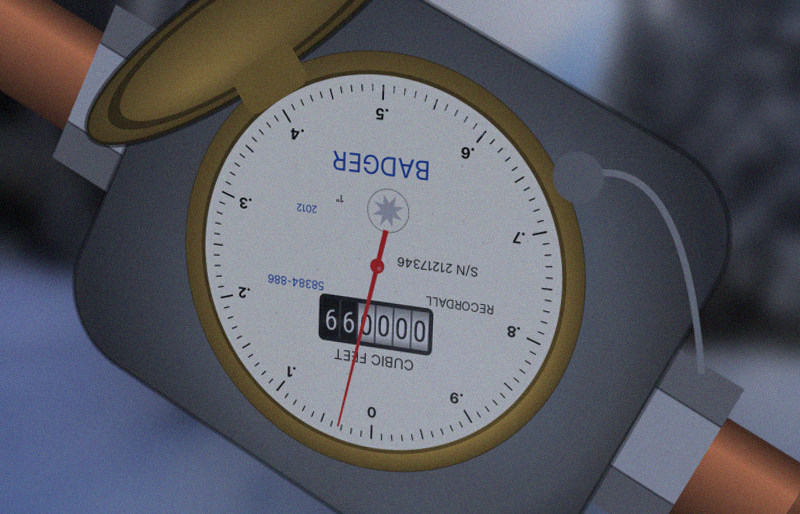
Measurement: 99.03 ft³
